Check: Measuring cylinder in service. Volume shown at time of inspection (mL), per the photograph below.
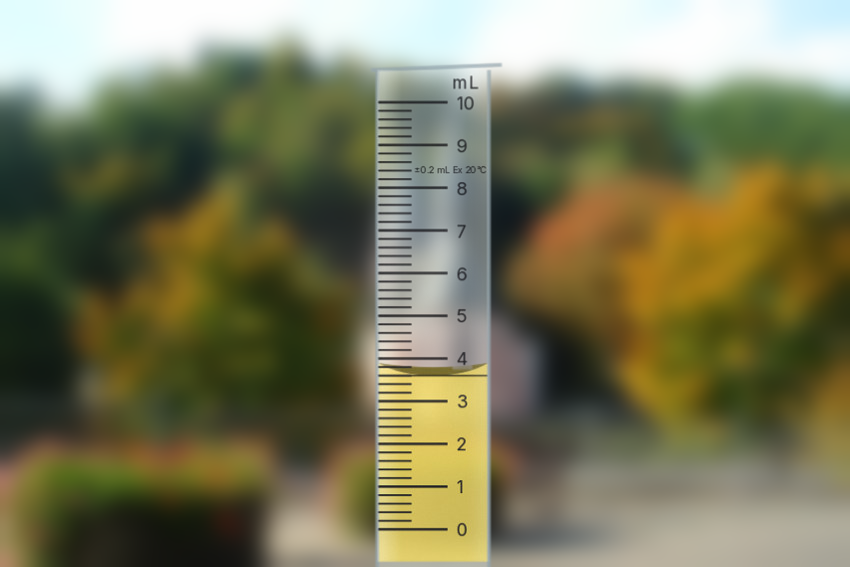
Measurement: 3.6 mL
